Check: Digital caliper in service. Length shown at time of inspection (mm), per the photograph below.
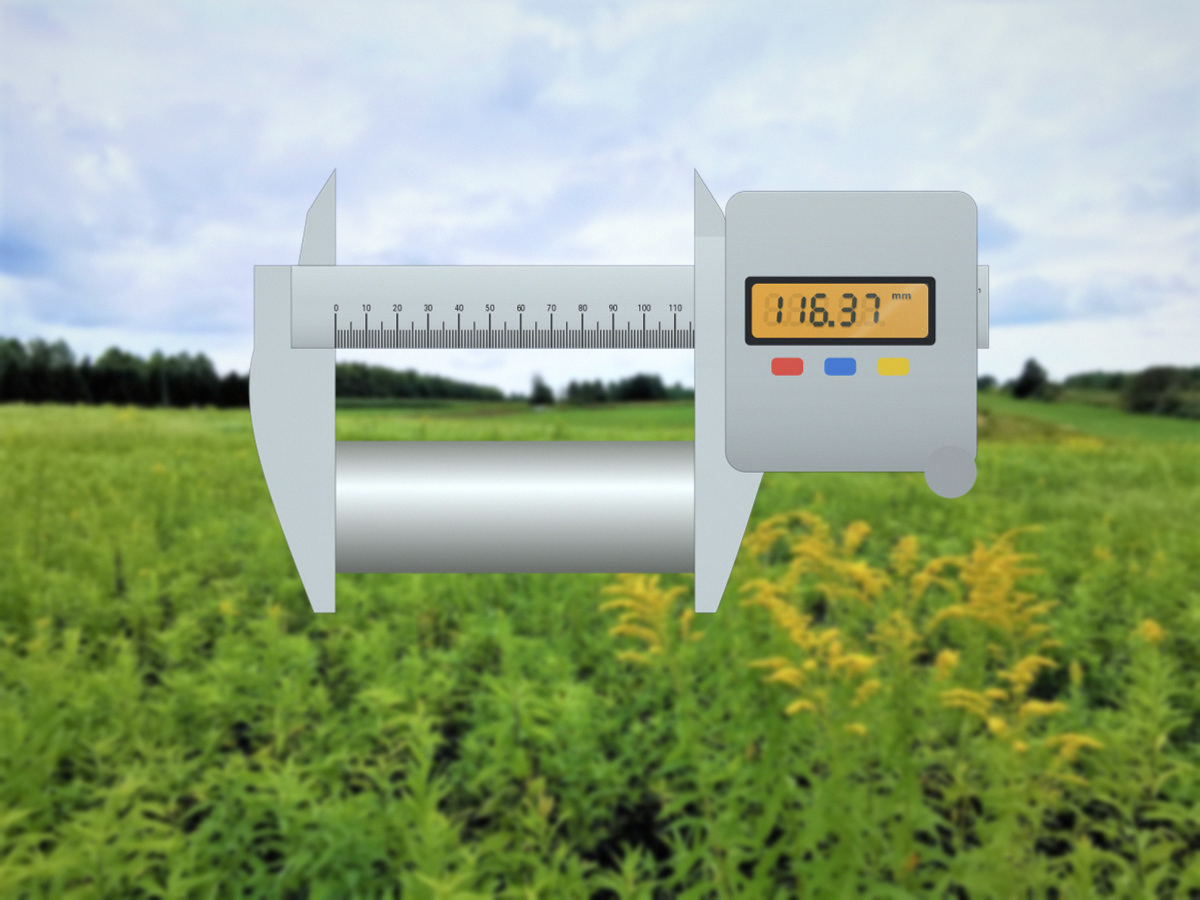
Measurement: 116.37 mm
